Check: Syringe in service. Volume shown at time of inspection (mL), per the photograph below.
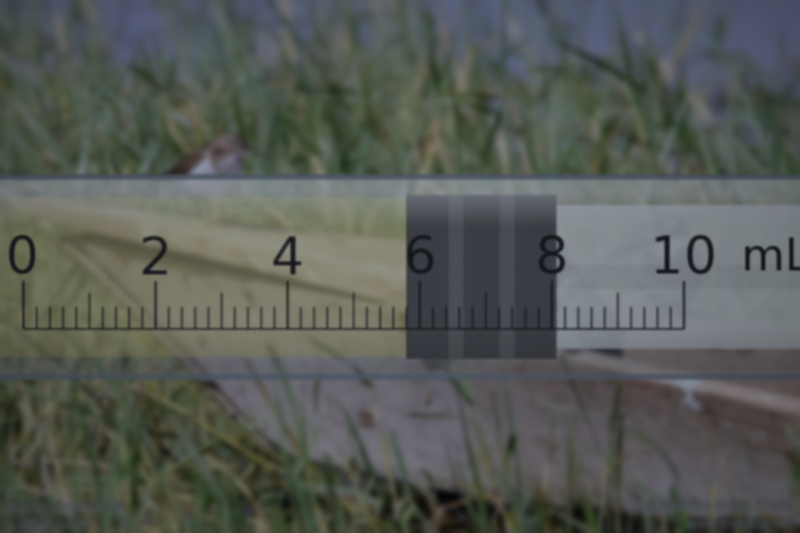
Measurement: 5.8 mL
